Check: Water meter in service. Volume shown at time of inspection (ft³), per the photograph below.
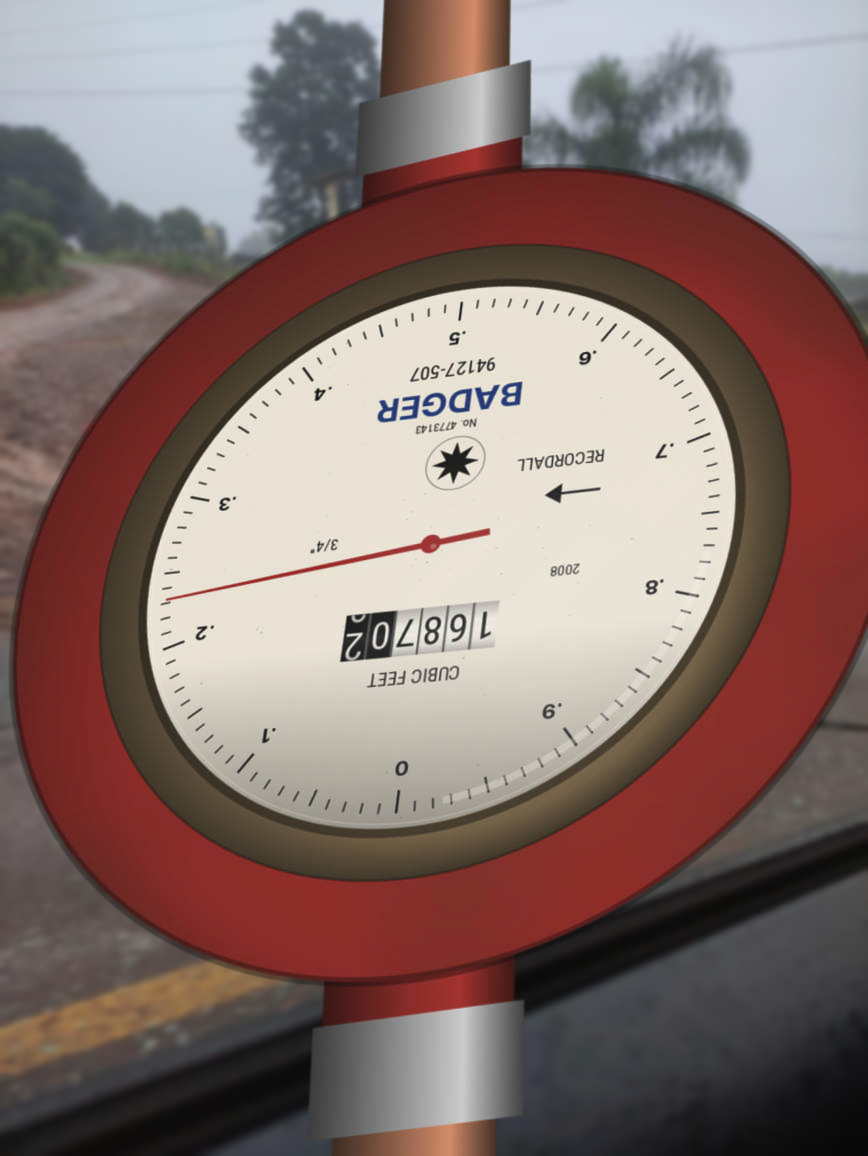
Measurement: 168702.23 ft³
